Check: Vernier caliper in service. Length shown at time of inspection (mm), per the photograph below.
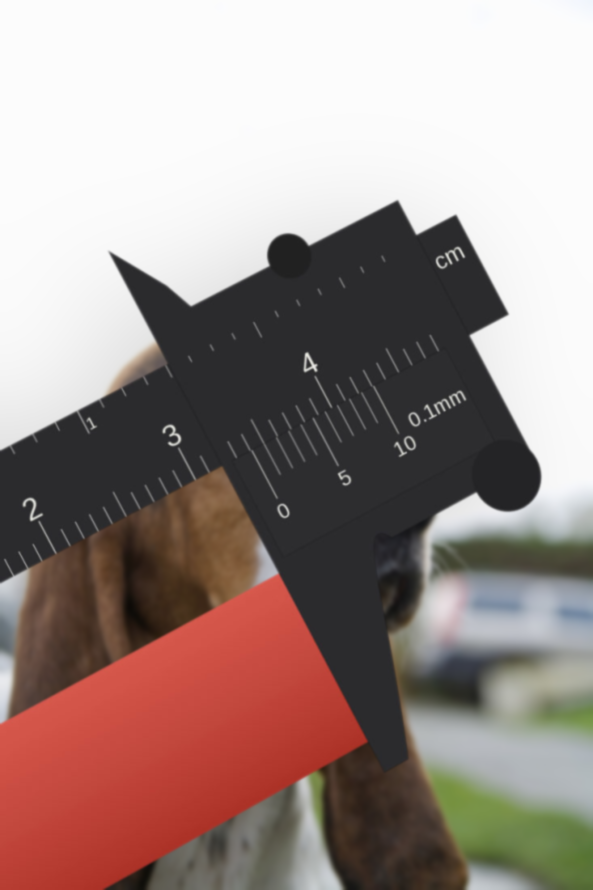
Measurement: 34.1 mm
